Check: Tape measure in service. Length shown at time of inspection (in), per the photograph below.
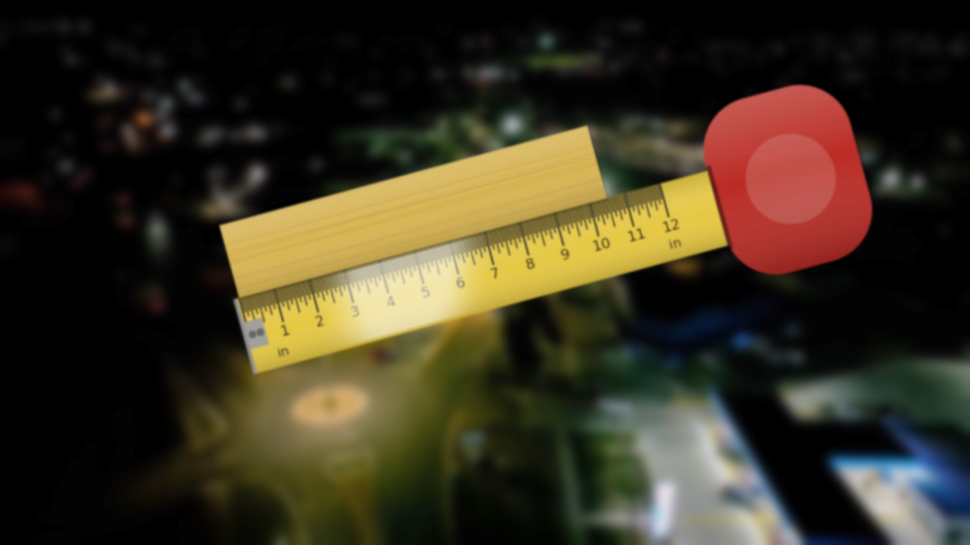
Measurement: 10.5 in
